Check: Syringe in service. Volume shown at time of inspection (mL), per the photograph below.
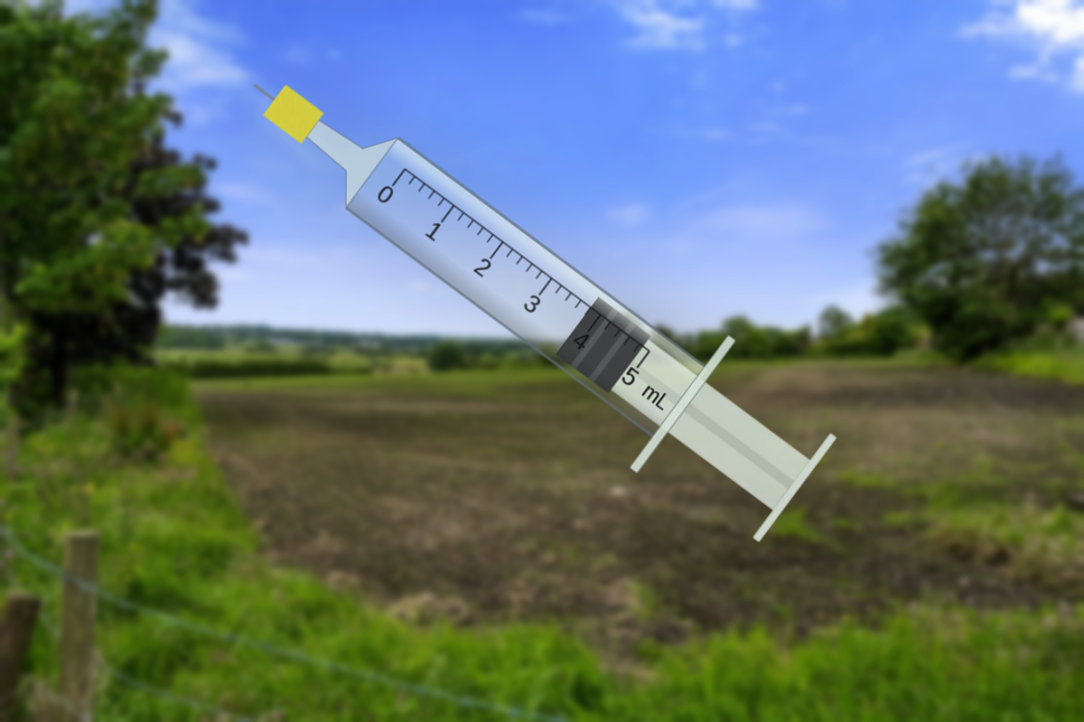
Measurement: 3.8 mL
